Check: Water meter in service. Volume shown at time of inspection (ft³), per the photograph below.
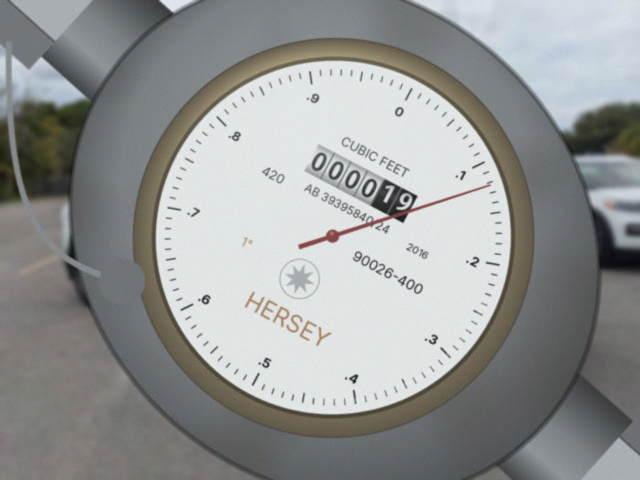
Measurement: 19.12 ft³
